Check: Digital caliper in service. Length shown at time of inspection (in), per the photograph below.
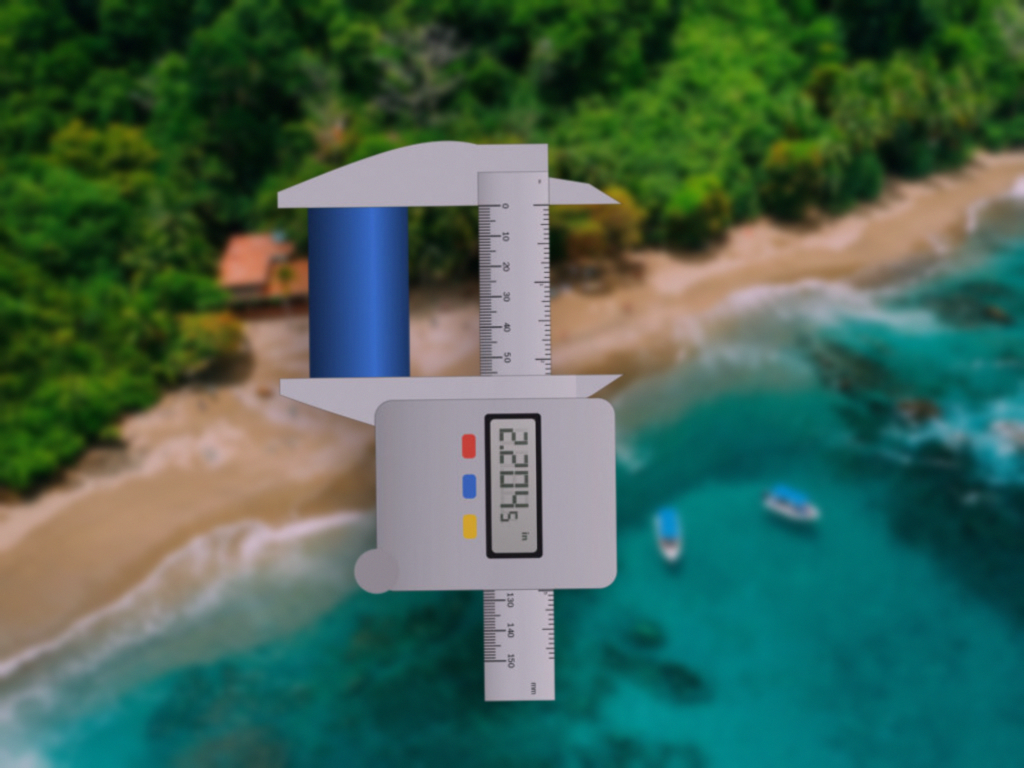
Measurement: 2.2045 in
